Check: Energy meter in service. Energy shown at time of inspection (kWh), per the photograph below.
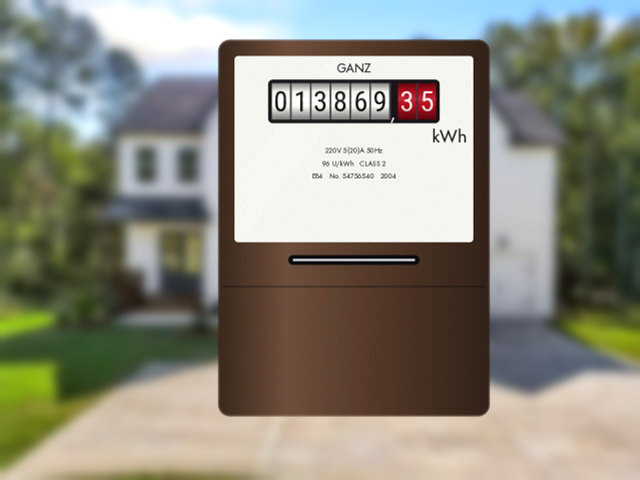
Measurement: 13869.35 kWh
